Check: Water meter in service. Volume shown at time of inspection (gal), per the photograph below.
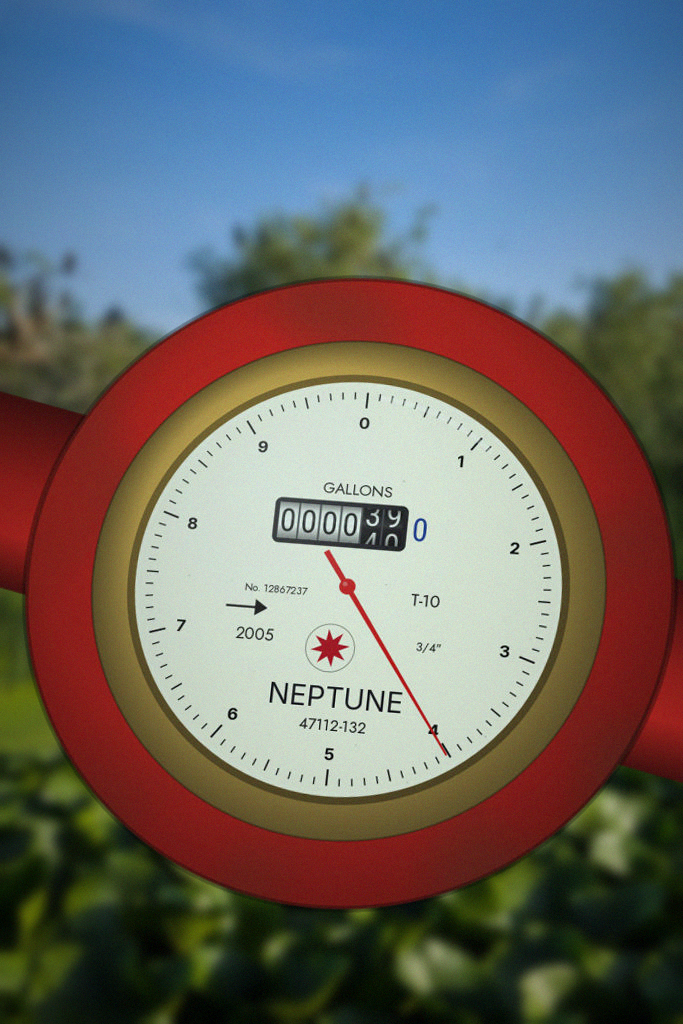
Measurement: 394.0 gal
